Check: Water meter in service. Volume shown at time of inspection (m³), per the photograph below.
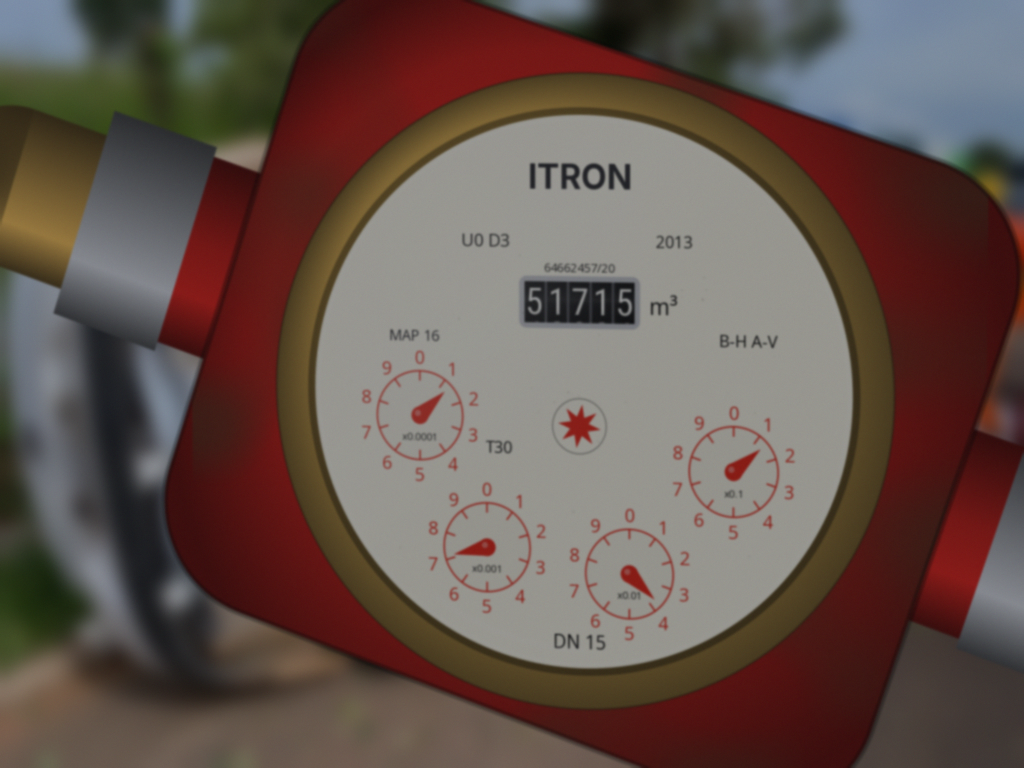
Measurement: 51715.1371 m³
